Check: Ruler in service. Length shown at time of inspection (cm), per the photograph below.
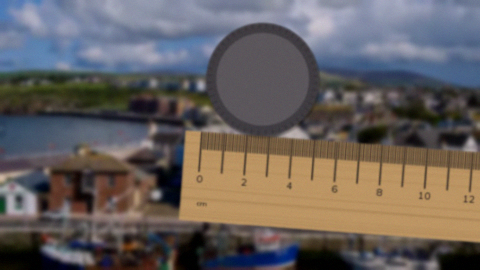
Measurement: 5 cm
